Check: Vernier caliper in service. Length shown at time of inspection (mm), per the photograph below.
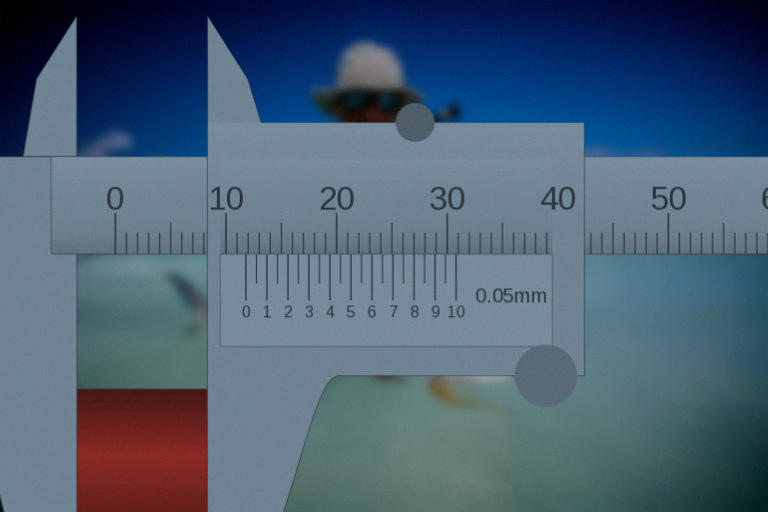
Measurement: 11.8 mm
